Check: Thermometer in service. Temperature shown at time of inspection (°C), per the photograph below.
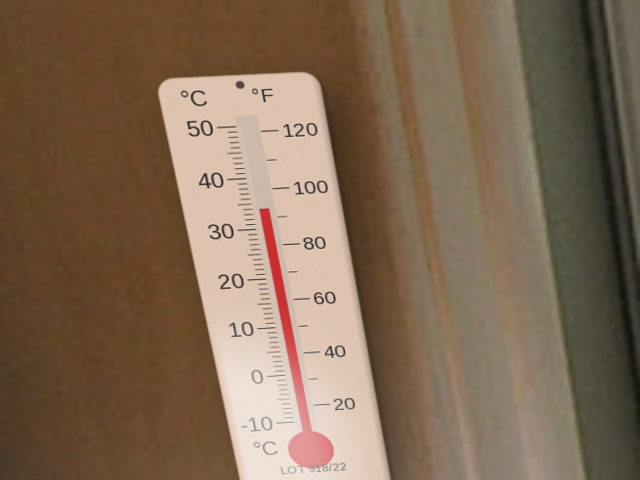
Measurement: 34 °C
